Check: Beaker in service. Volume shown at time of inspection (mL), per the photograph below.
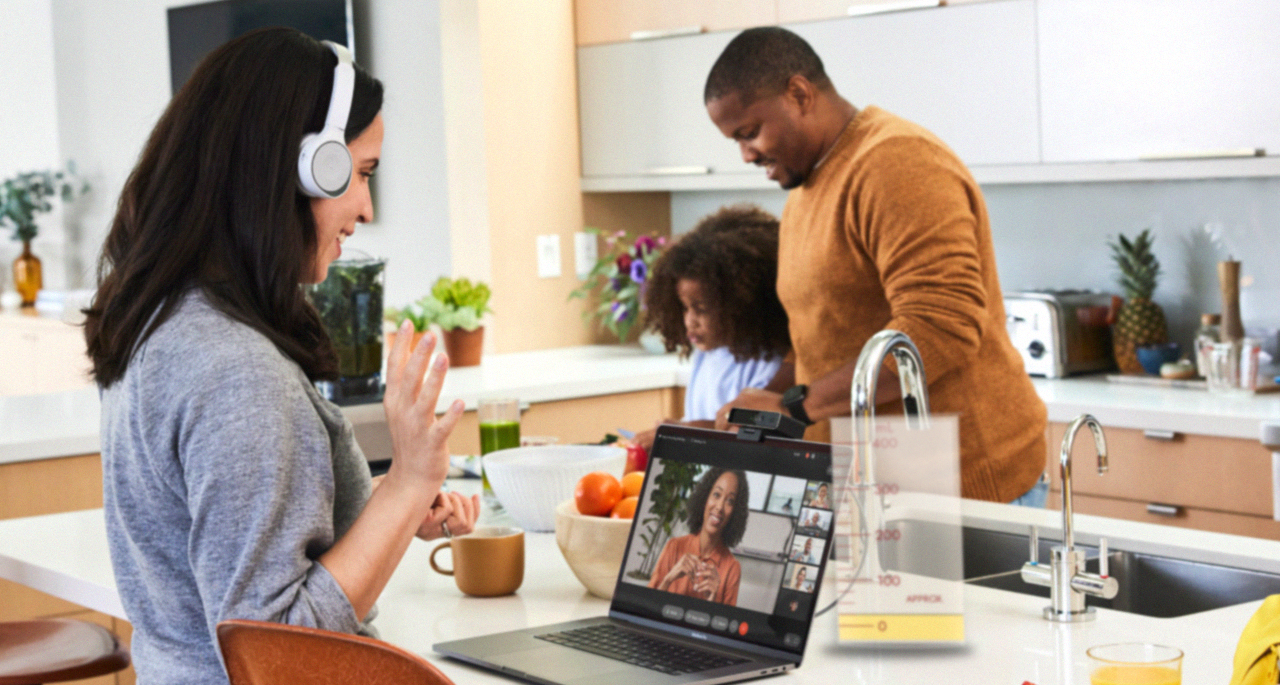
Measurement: 25 mL
